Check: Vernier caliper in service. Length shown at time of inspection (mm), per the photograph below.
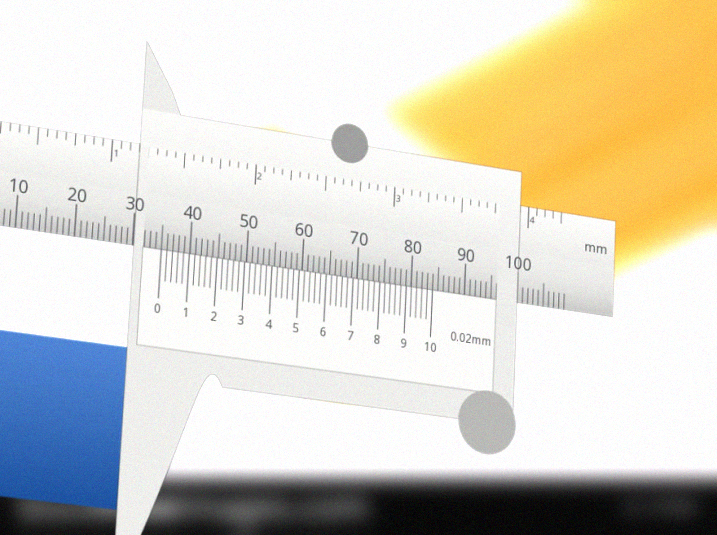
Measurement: 35.0 mm
